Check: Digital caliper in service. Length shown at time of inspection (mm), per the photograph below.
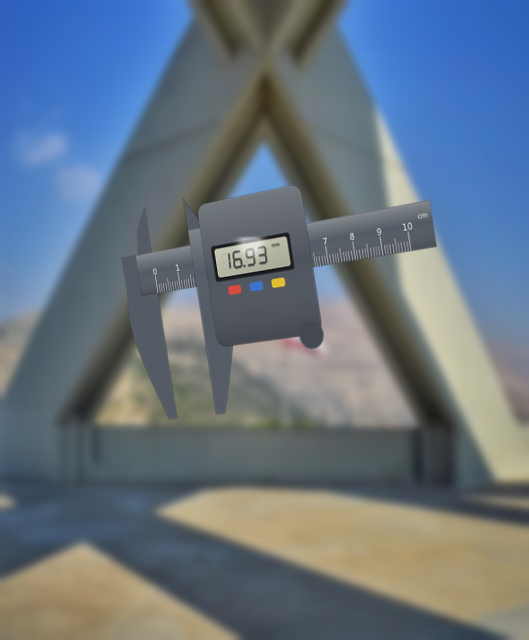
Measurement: 16.93 mm
